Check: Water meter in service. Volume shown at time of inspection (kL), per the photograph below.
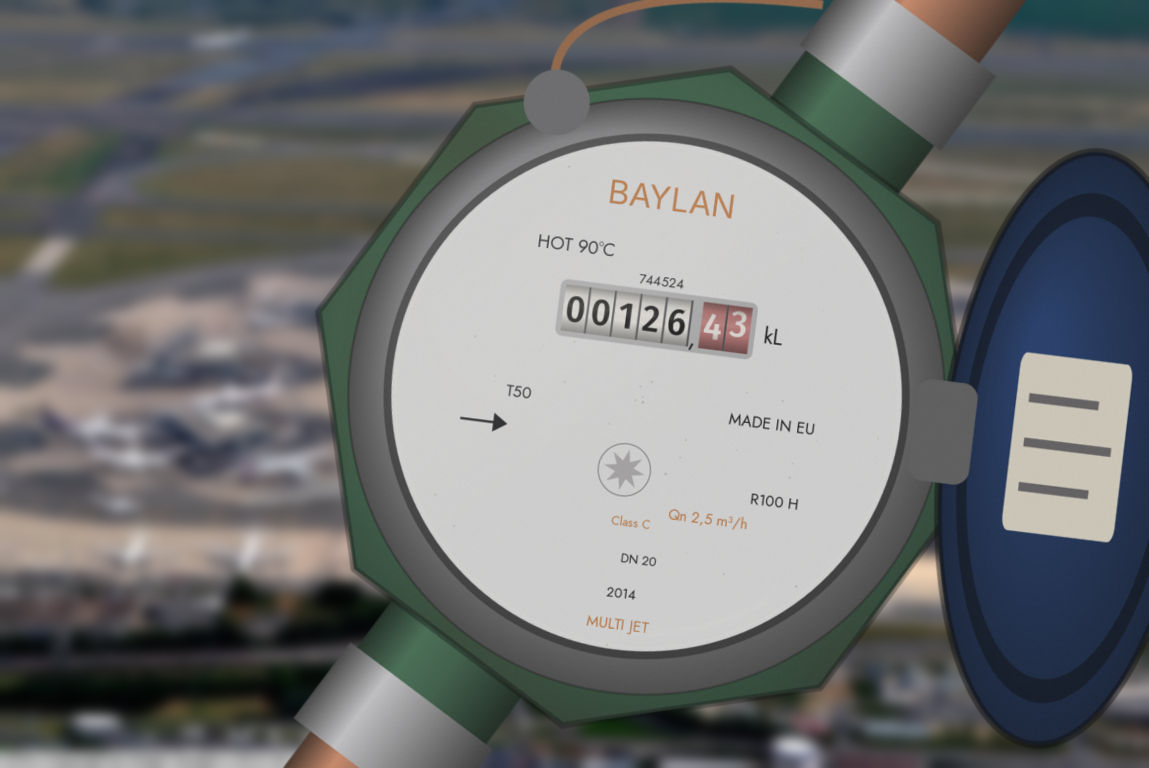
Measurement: 126.43 kL
